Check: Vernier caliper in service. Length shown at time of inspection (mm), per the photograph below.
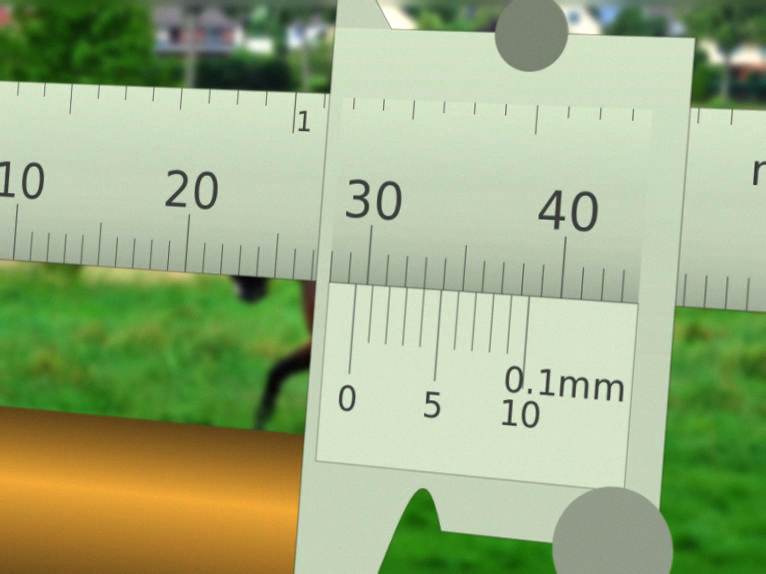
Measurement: 29.4 mm
